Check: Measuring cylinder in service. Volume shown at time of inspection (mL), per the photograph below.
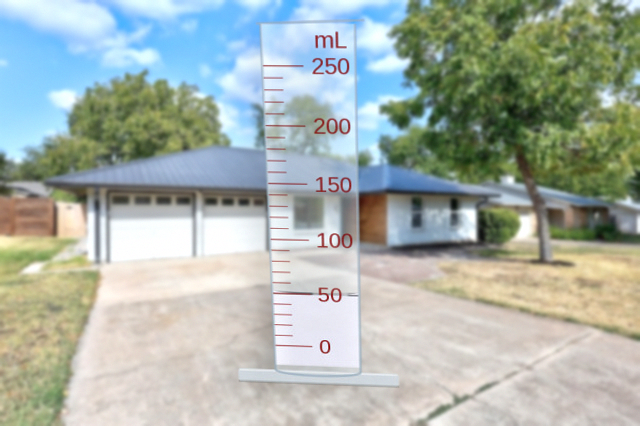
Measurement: 50 mL
